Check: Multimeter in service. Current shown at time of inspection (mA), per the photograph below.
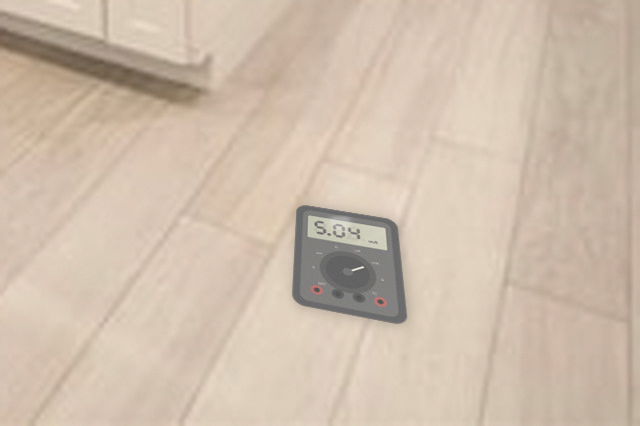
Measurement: 5.04 mA
